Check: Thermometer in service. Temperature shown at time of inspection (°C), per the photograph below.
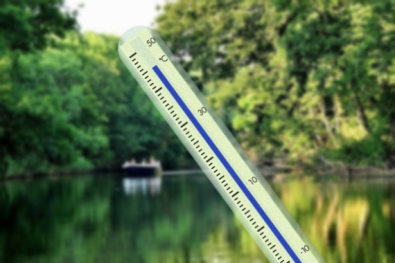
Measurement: 45 °C
